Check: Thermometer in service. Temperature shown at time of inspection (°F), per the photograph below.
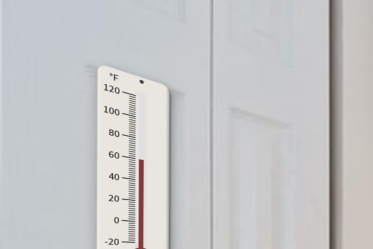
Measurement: 60 °F
